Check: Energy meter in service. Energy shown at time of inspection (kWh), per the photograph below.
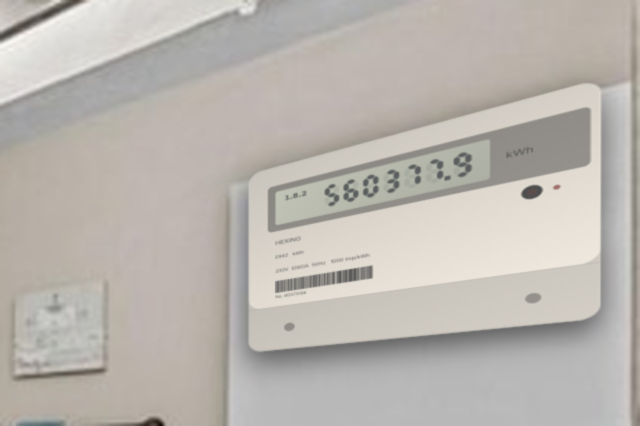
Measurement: 560377.9 kWh
